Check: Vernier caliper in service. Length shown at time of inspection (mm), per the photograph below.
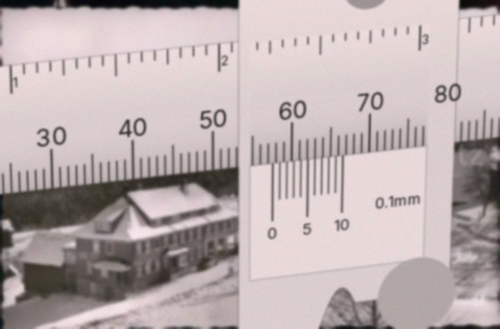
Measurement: 57.6 mm
